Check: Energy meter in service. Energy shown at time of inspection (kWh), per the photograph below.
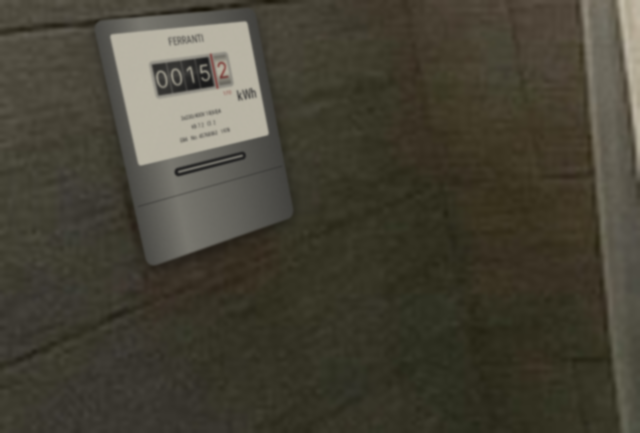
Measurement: 15.2 kWh
